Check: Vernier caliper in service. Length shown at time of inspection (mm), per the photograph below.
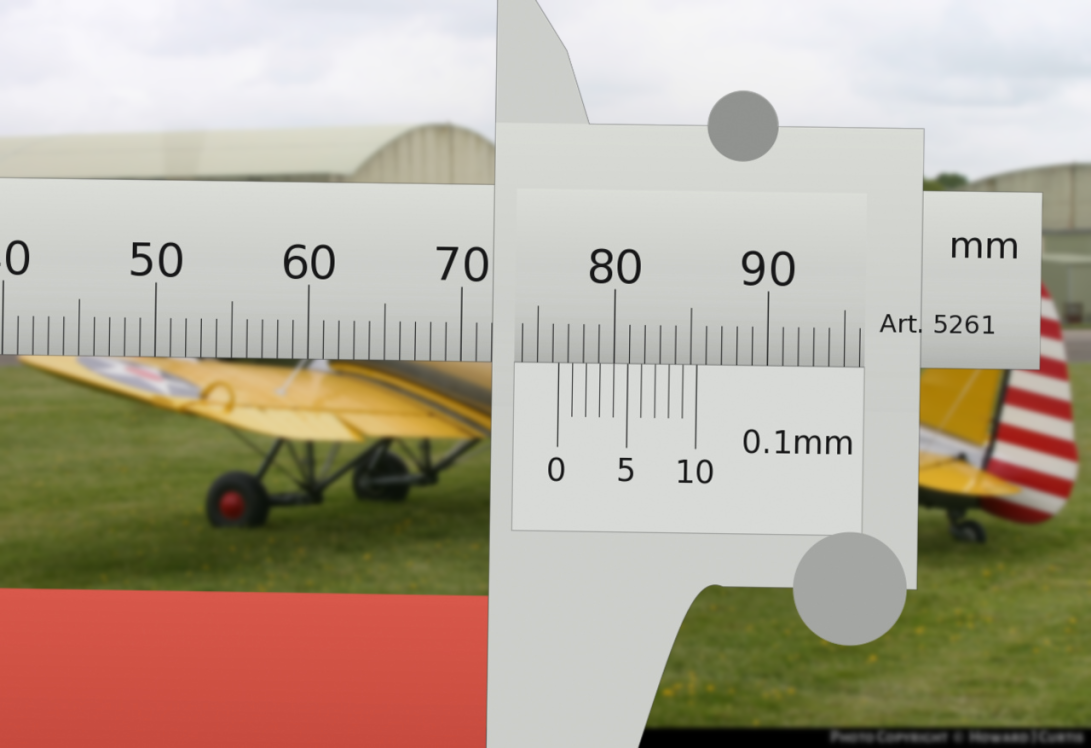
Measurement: 76.4 mm
